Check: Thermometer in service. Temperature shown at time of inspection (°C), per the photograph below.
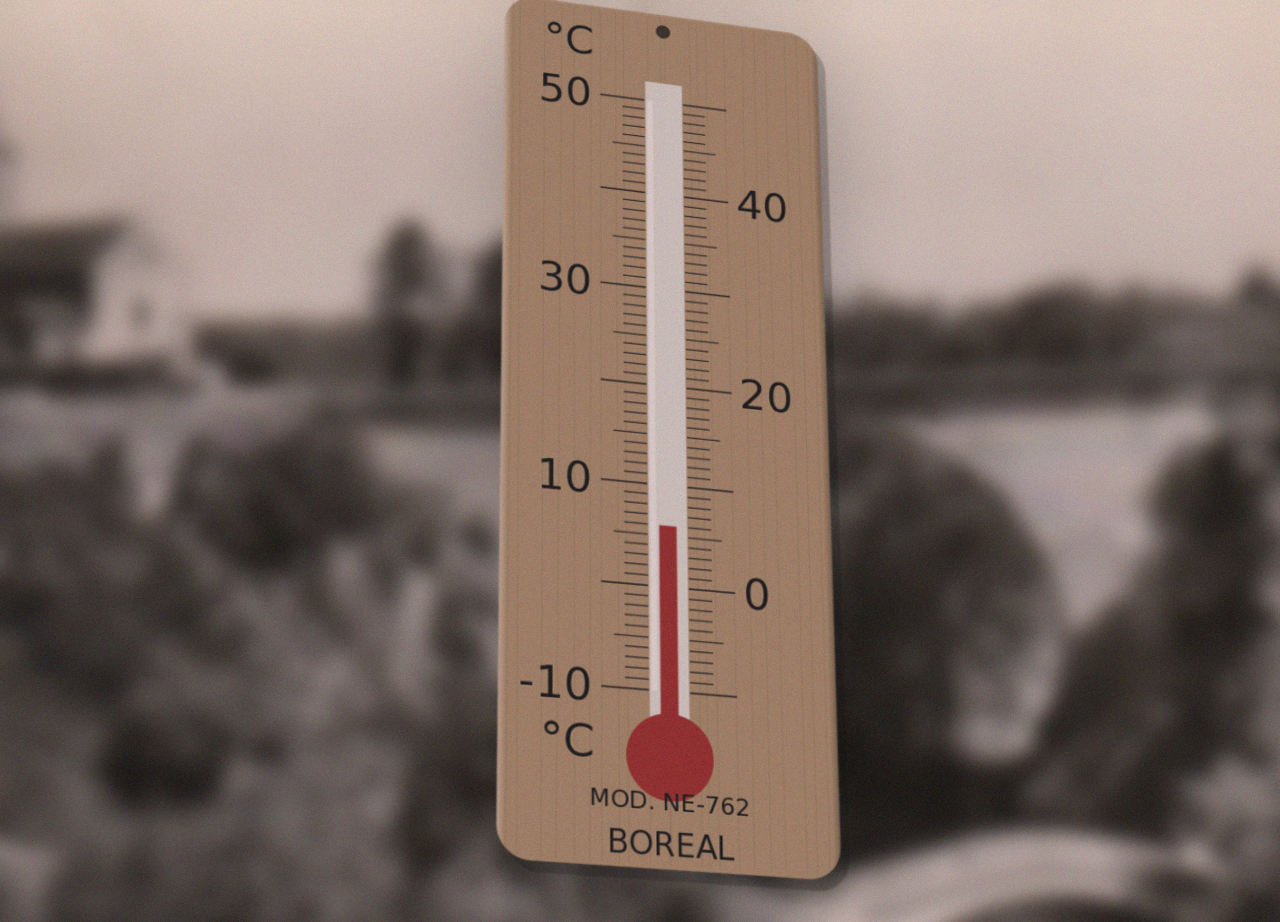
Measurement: 6 °C
